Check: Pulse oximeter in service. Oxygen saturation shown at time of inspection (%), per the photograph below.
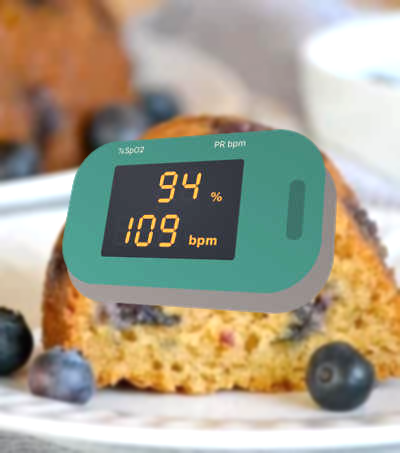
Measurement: 94 %
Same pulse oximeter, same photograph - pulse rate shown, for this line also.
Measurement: 109 bpm
